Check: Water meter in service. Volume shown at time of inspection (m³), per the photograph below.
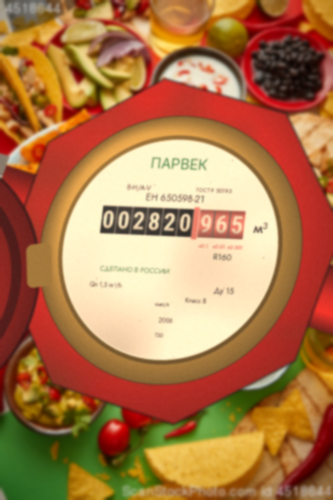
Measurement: 2820.965 m³
